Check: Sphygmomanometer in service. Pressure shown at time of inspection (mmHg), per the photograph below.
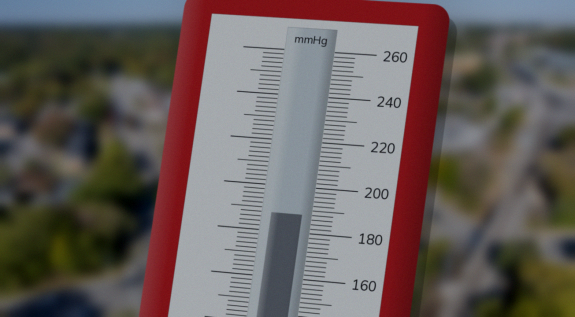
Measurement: 188 mmHg
